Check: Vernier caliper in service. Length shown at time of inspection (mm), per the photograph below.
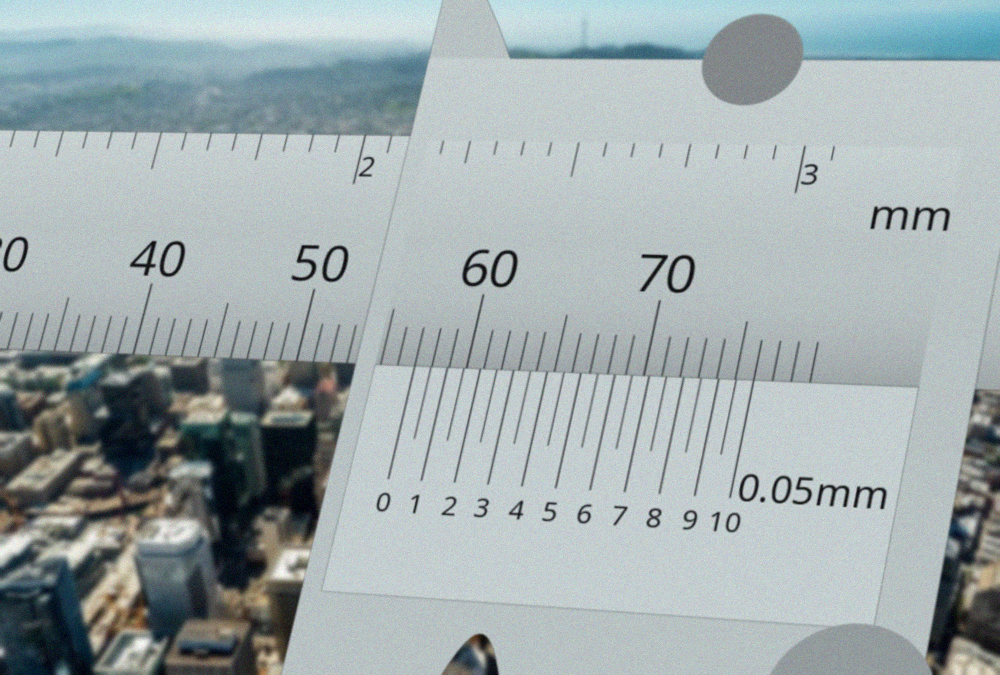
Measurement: 57.0 mm
